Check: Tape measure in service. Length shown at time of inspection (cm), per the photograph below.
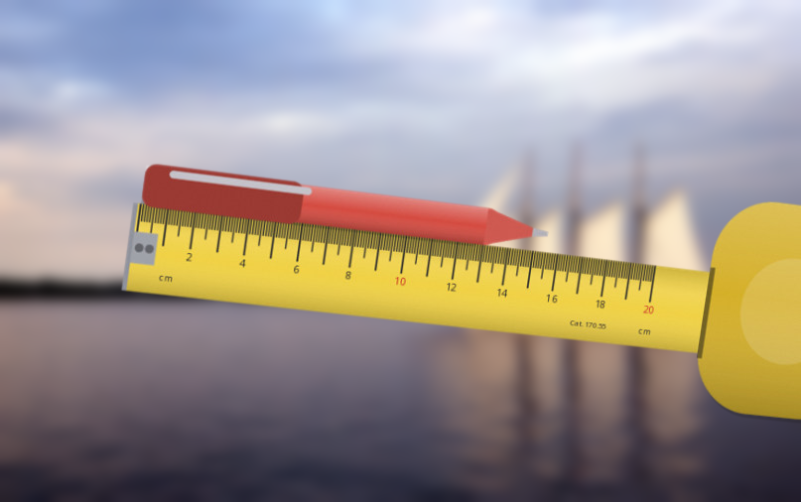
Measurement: 15.5 cm
